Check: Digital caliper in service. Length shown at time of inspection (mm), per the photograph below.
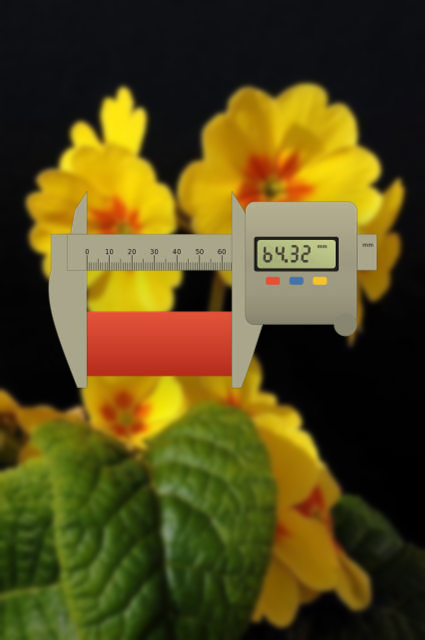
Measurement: 64.32 mm
